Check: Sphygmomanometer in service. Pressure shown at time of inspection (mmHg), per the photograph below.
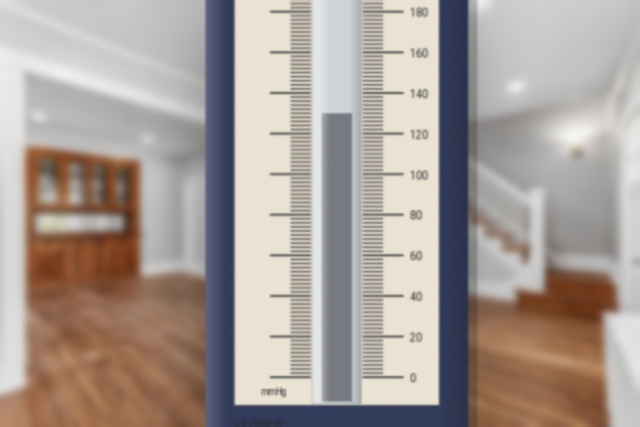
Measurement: 130 mmHg
